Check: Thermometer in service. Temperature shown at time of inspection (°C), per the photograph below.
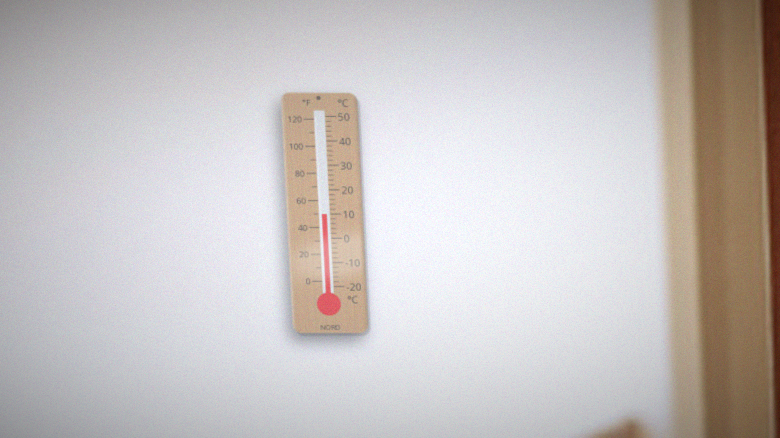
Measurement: 10 °C
